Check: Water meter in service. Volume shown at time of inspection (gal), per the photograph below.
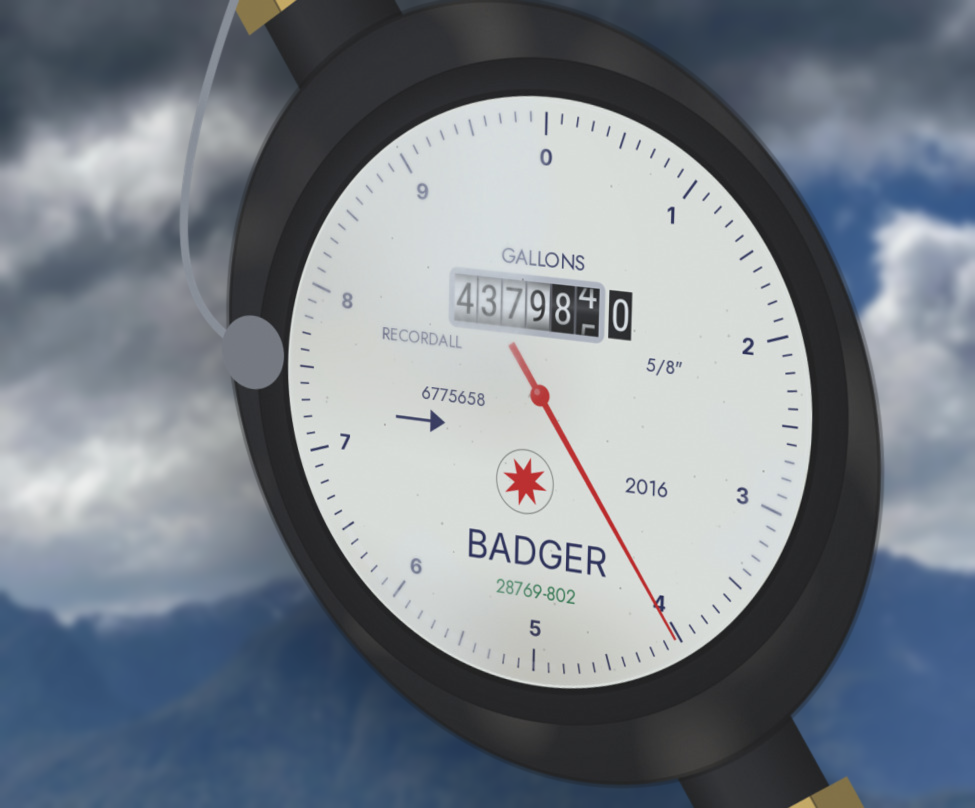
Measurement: 4379844.0 gal
